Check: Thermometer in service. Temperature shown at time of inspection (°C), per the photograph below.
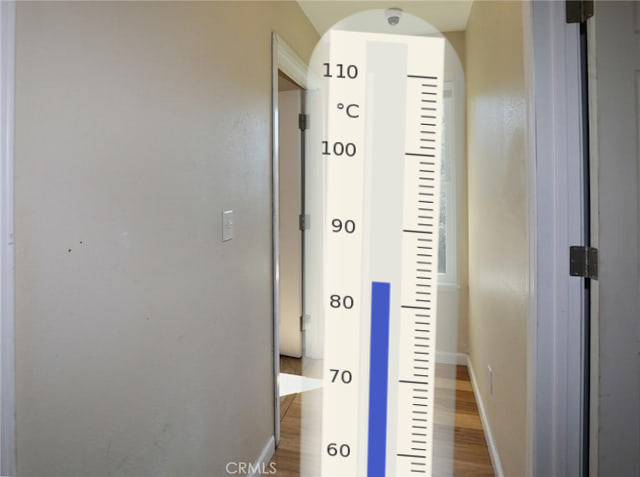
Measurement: 83 °C
